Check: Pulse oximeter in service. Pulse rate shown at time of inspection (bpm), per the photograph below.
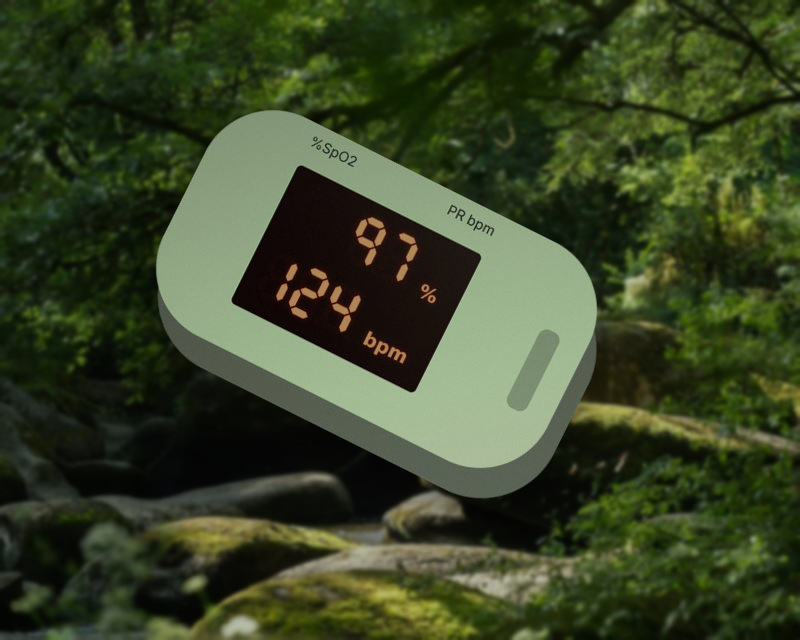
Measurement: 124 bpm
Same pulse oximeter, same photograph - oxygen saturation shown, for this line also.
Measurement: 97 %
